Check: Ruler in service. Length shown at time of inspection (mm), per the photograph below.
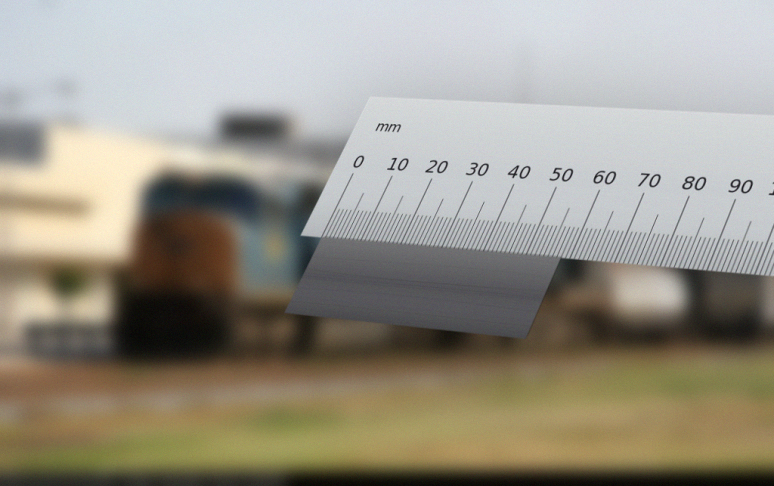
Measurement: 58 mm
